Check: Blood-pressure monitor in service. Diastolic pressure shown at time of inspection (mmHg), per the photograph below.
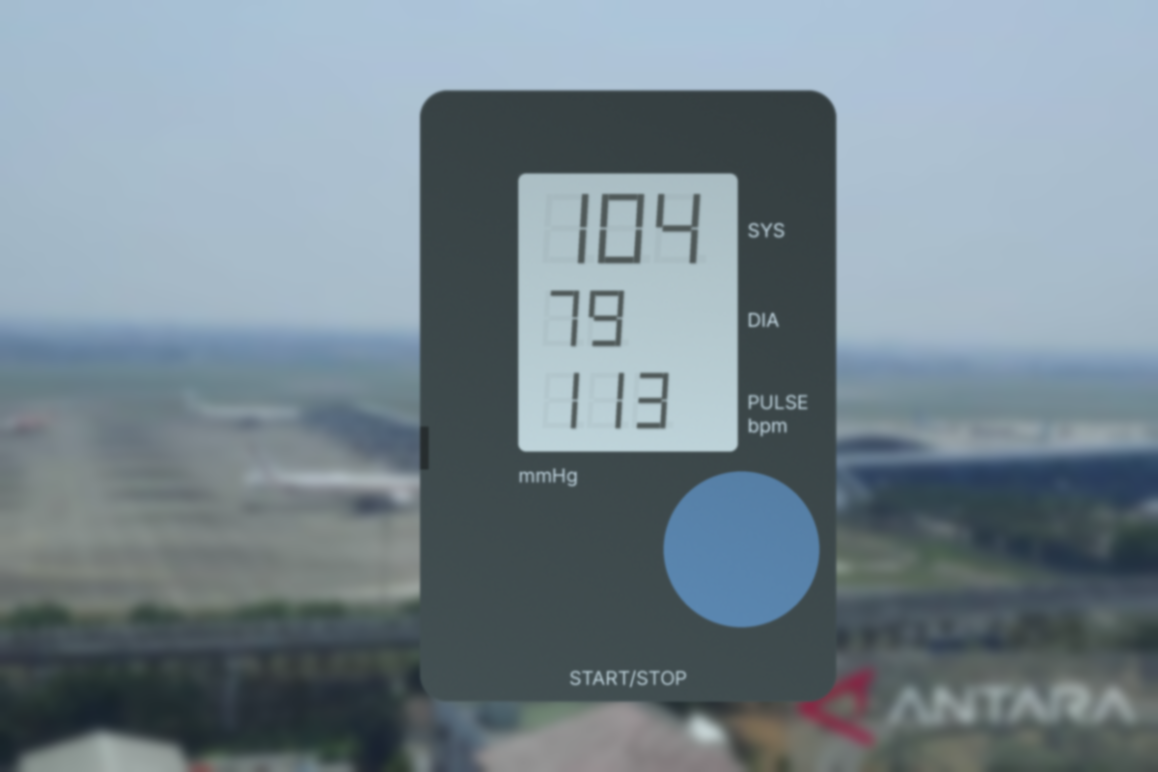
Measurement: 79 mmHg
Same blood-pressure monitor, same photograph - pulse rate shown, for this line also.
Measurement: 113 bpm
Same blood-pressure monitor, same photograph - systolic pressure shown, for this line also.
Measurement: 104 mmHg
